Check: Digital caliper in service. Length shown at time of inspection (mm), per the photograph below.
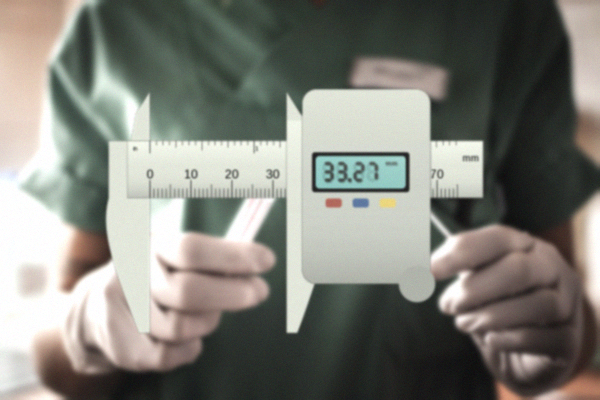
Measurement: 33.27 mm
